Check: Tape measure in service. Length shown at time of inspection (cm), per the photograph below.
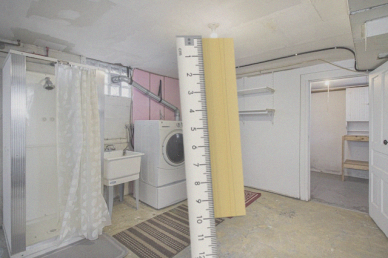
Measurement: 10 cm
